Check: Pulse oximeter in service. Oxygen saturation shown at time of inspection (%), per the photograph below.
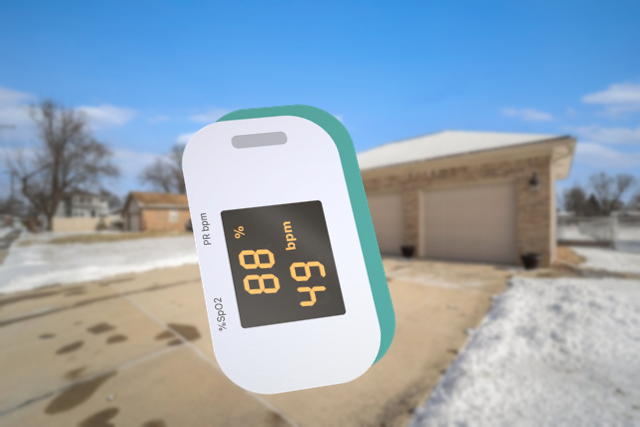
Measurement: 88 %
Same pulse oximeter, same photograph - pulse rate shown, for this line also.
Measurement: 49 bpm
